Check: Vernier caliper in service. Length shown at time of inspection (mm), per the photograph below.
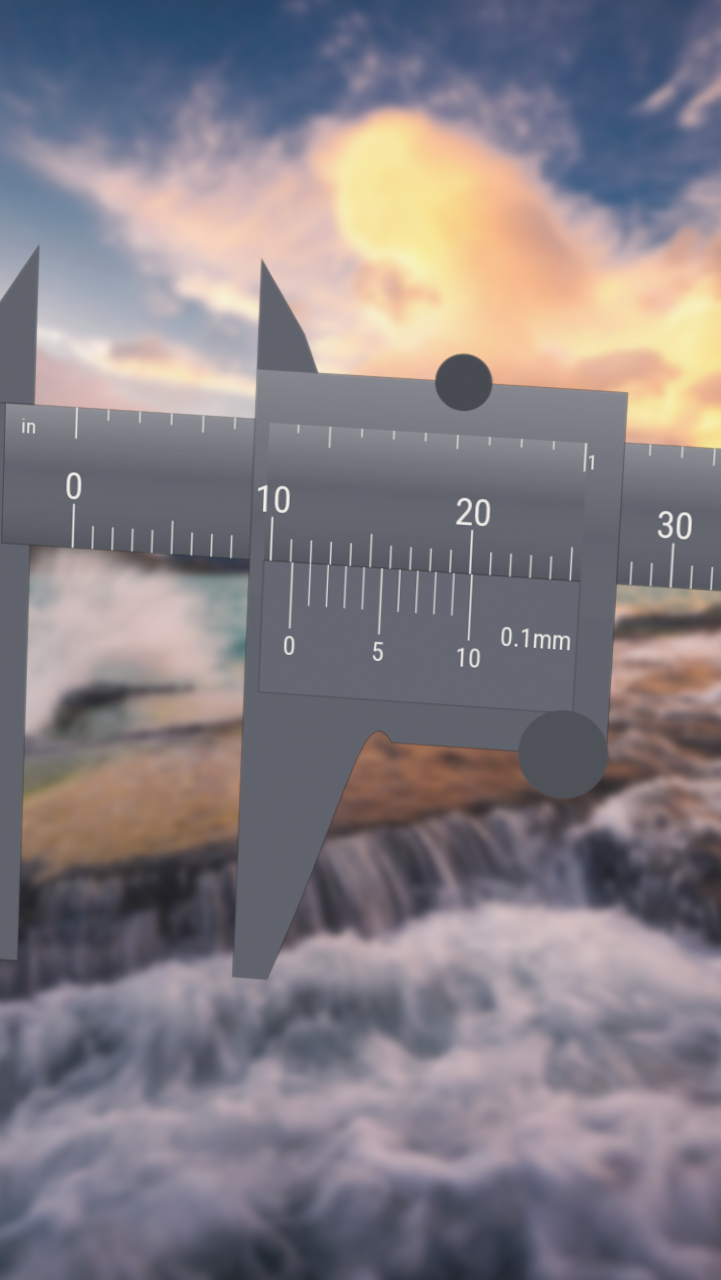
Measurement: 11.1 mm
